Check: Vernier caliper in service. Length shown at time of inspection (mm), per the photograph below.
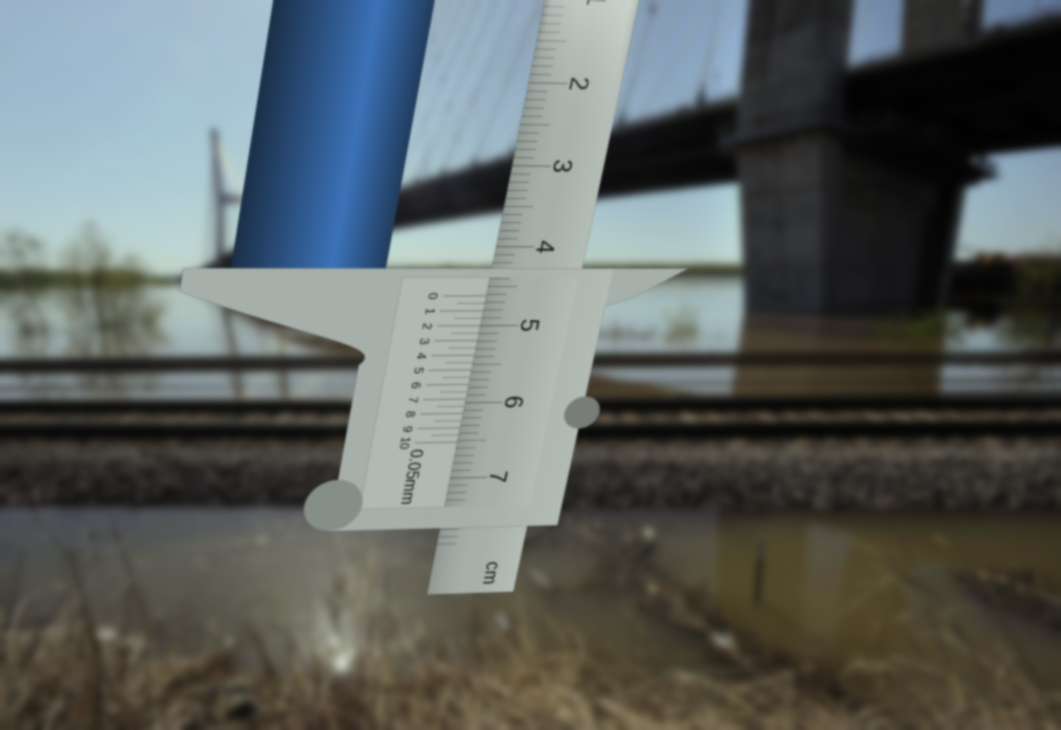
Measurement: 46.2 mm
